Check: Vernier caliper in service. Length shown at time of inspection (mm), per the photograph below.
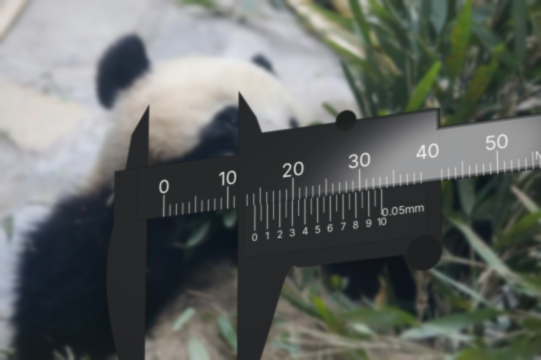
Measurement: 14.2 mm
